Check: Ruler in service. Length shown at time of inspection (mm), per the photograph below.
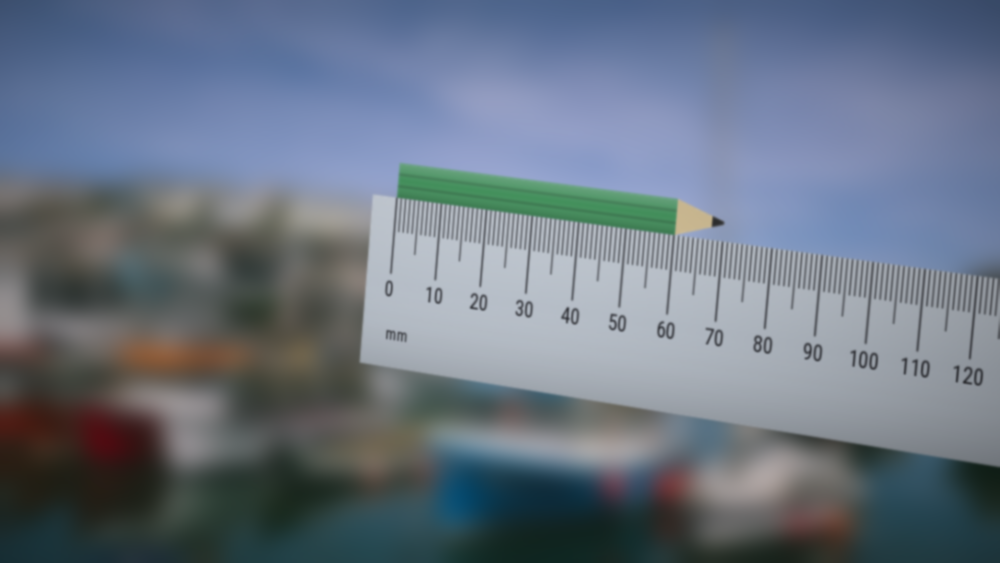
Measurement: 70 mm
